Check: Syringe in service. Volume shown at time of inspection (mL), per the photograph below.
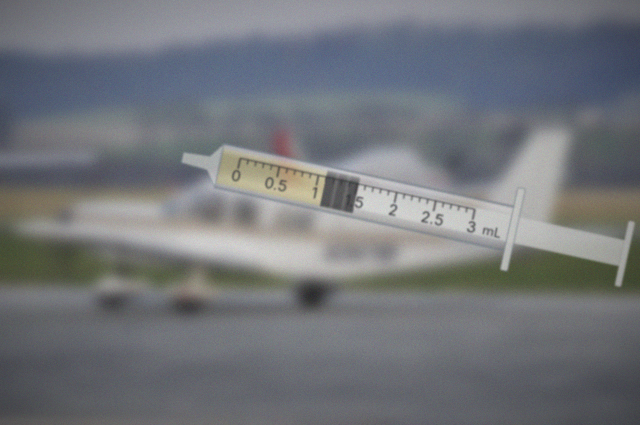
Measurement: 1.1 mL
